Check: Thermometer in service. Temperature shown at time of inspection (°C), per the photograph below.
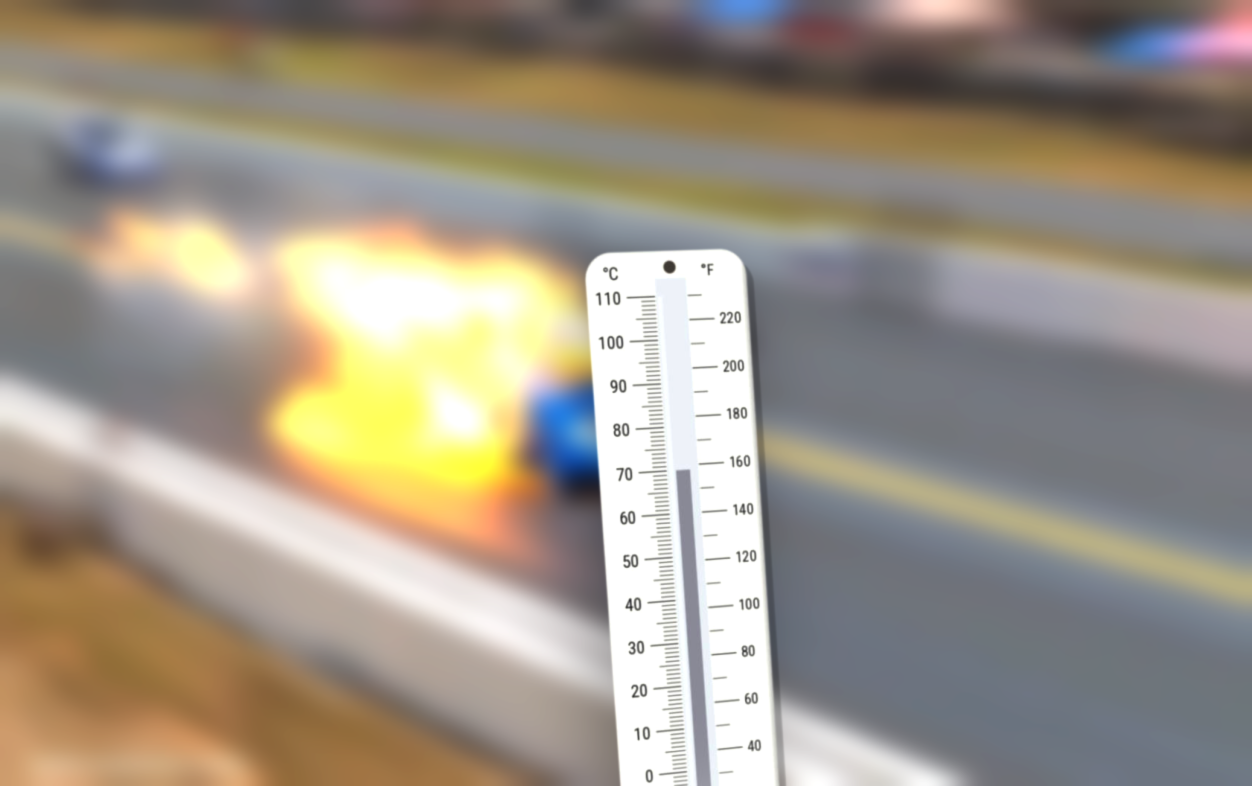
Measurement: 70 °C
